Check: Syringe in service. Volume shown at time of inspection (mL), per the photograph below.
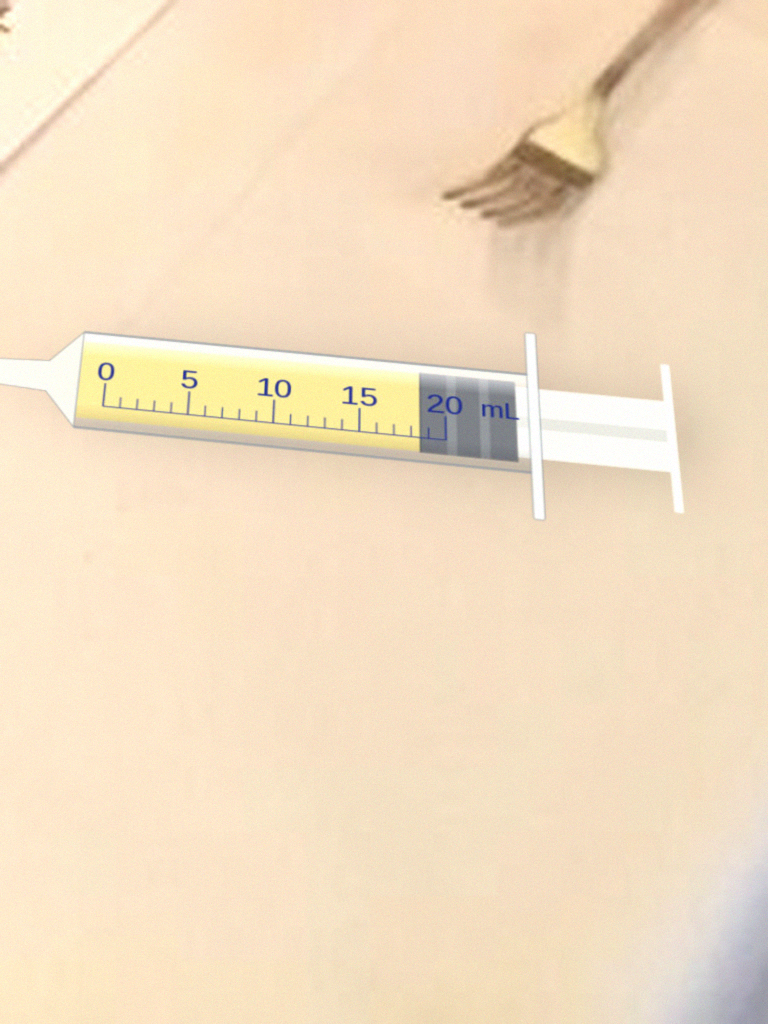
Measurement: 18.5 mL
